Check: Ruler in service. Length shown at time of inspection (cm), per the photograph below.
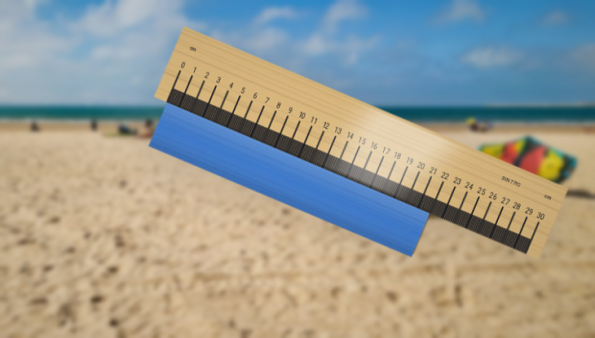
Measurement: 22 cm
